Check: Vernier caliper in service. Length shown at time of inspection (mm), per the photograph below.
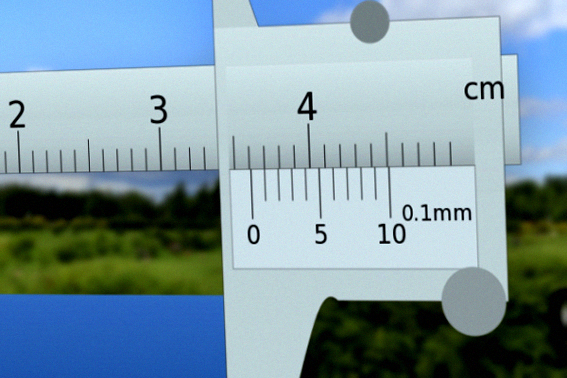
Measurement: 36.1 mm
